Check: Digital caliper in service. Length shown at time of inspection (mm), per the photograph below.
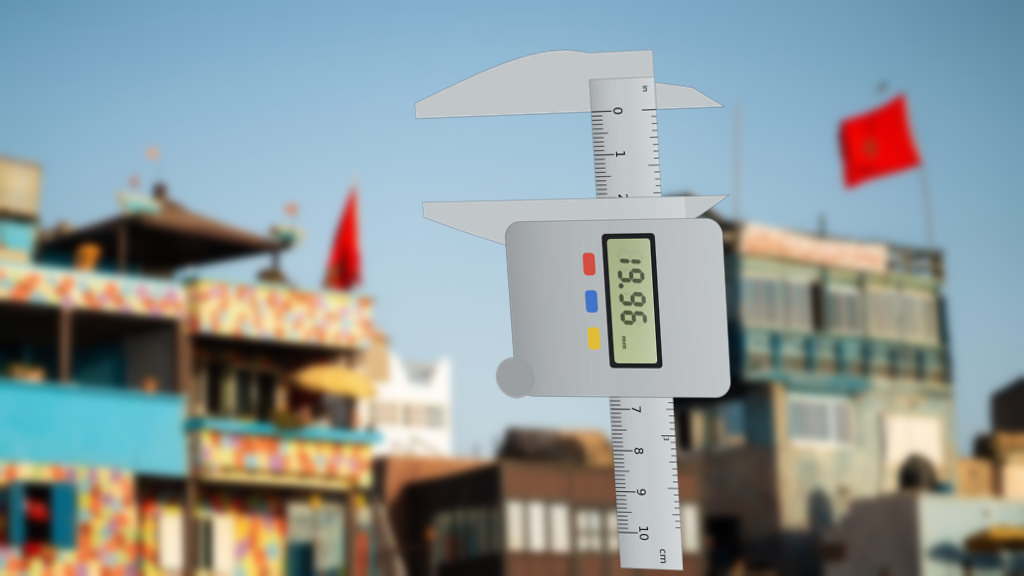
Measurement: 19.96 mm
